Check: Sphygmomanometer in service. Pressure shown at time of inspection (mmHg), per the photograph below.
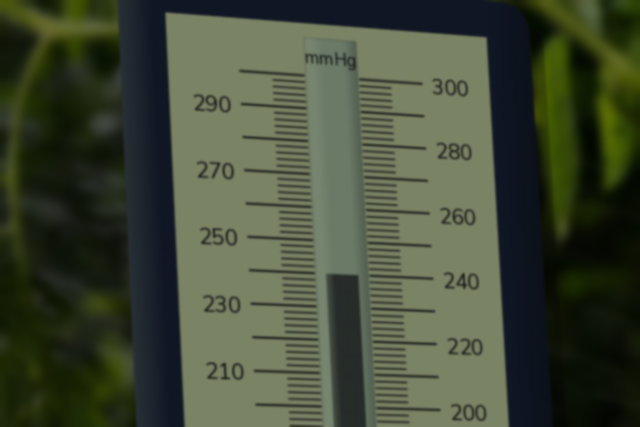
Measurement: 240 mmHg
